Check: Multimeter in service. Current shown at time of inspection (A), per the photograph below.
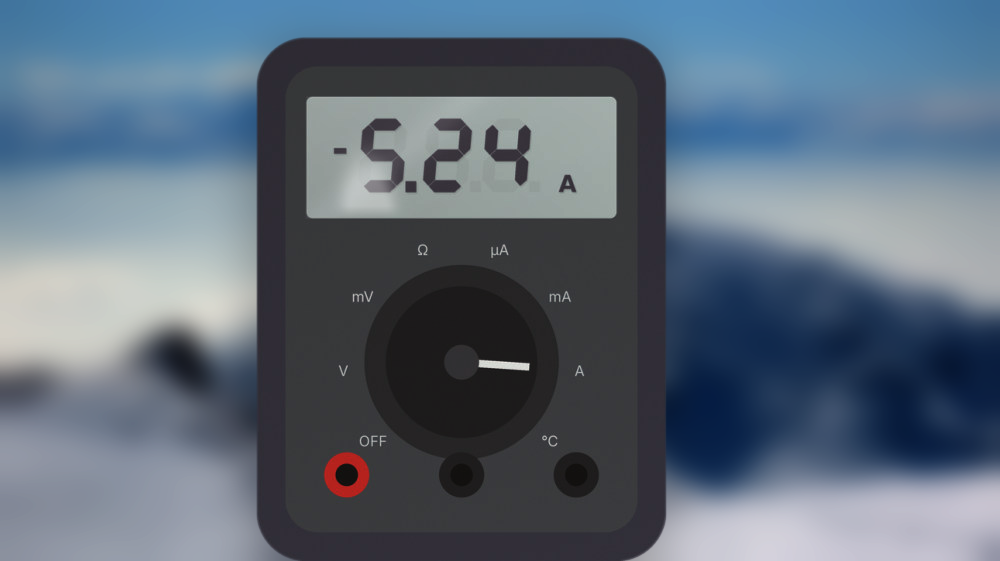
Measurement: -5.24 A
